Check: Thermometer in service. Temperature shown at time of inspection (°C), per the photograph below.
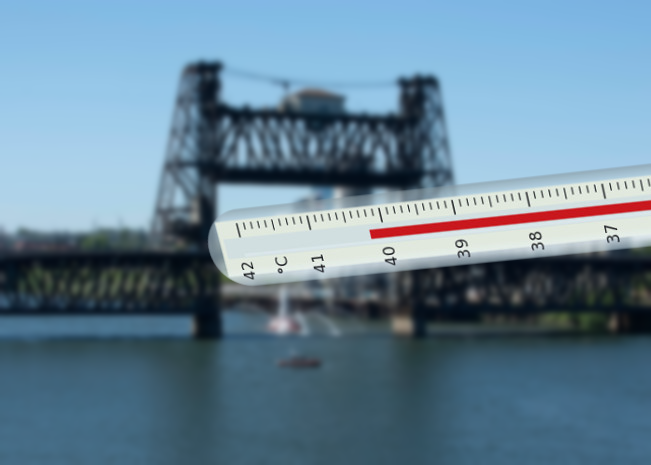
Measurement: 40.2 °C
